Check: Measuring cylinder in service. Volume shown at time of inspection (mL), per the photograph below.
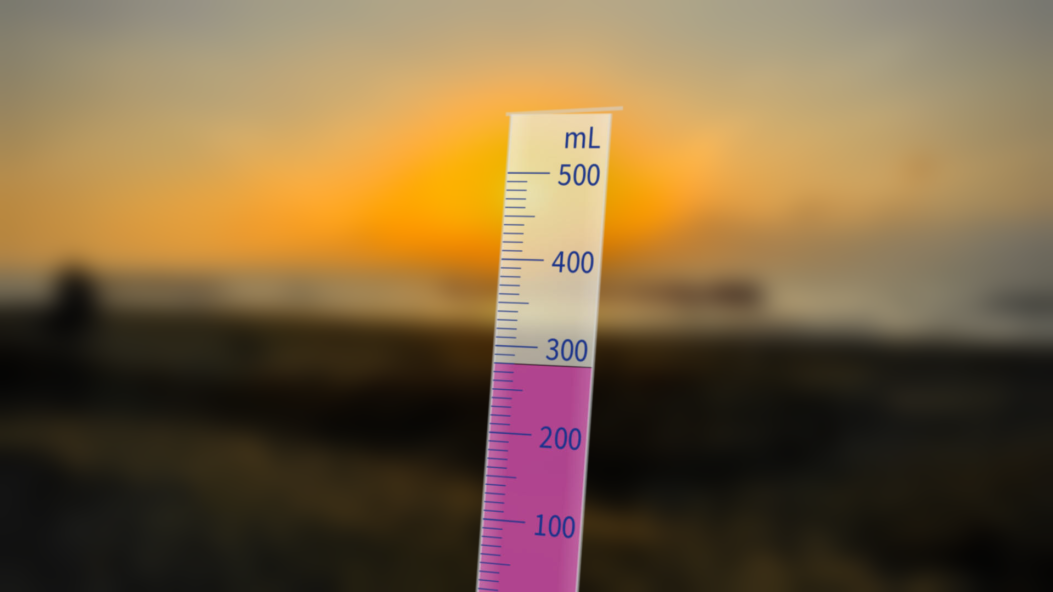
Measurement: 280 mL
